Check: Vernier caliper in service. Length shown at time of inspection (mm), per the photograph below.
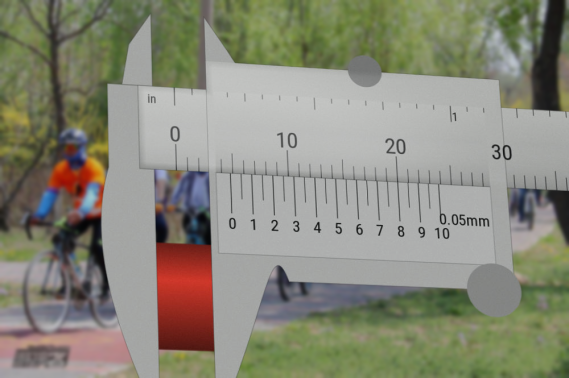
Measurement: 4.8 mm
